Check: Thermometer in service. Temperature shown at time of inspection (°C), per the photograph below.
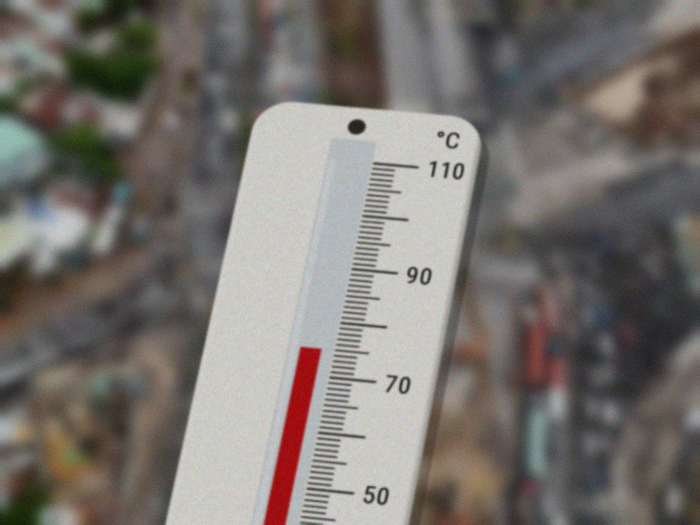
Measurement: 75 °C
